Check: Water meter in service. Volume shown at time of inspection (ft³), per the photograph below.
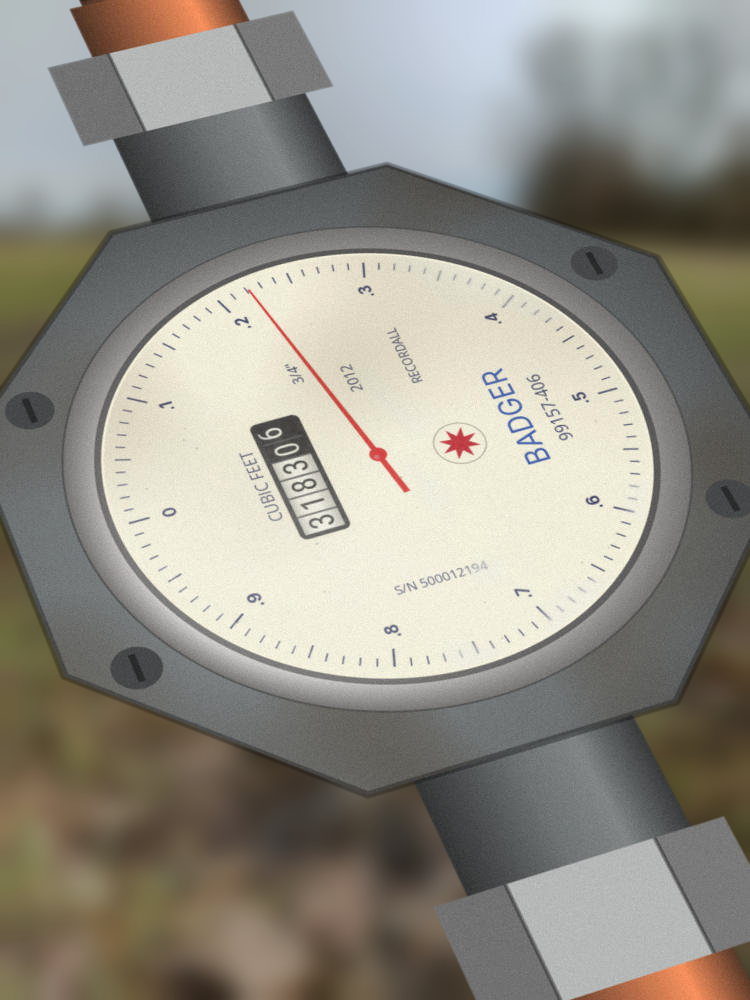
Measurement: 318306.22 ft³
